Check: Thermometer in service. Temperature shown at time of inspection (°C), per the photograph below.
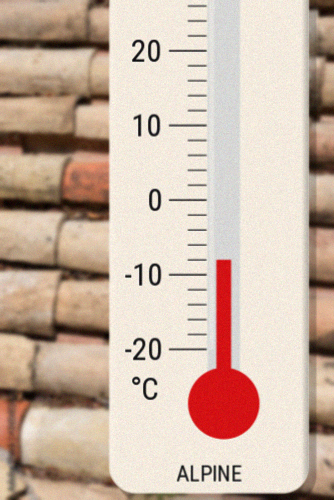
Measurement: -8 °C
